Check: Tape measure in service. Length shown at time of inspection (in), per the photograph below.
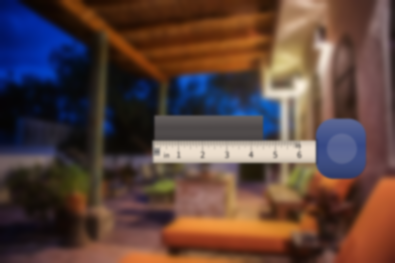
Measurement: 4.5 in
